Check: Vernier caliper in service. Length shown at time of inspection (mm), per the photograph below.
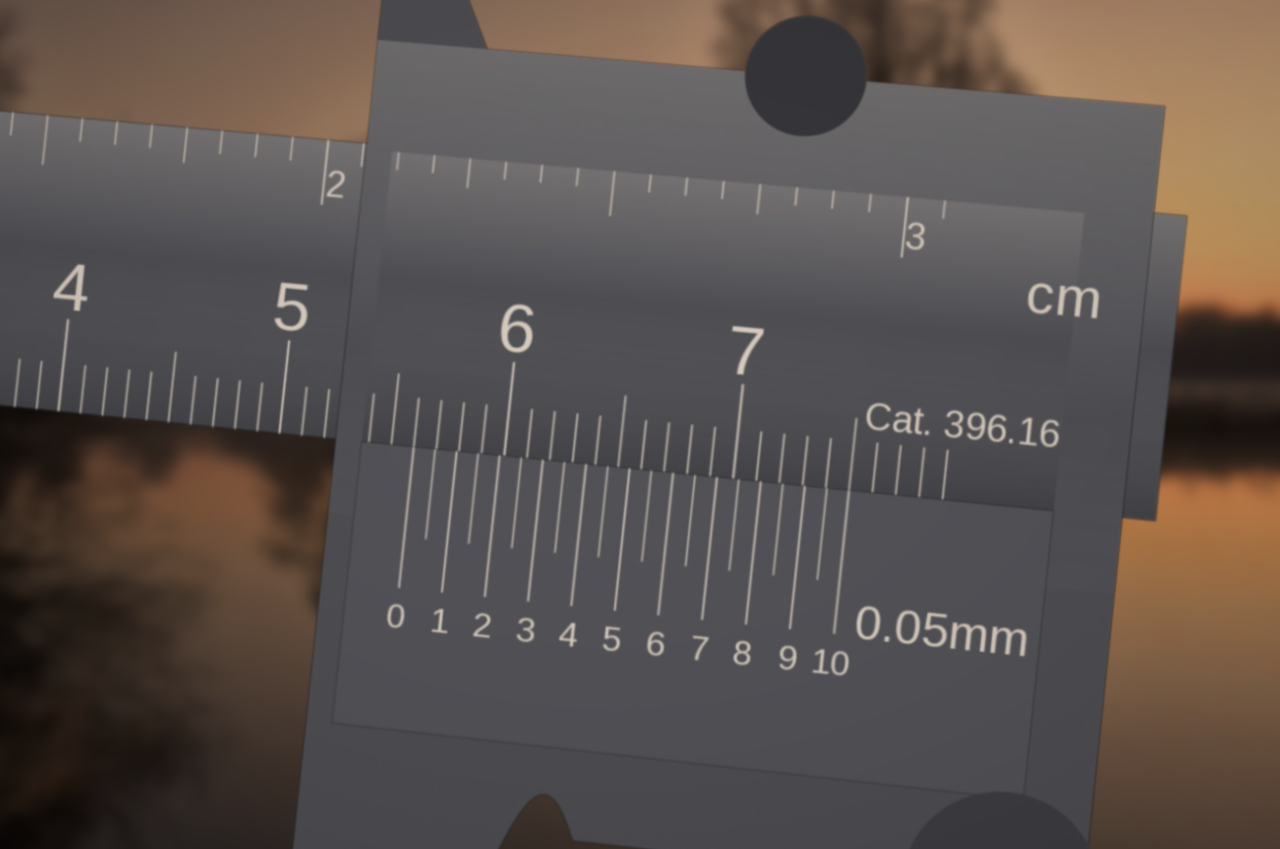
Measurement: 56.0 mm
